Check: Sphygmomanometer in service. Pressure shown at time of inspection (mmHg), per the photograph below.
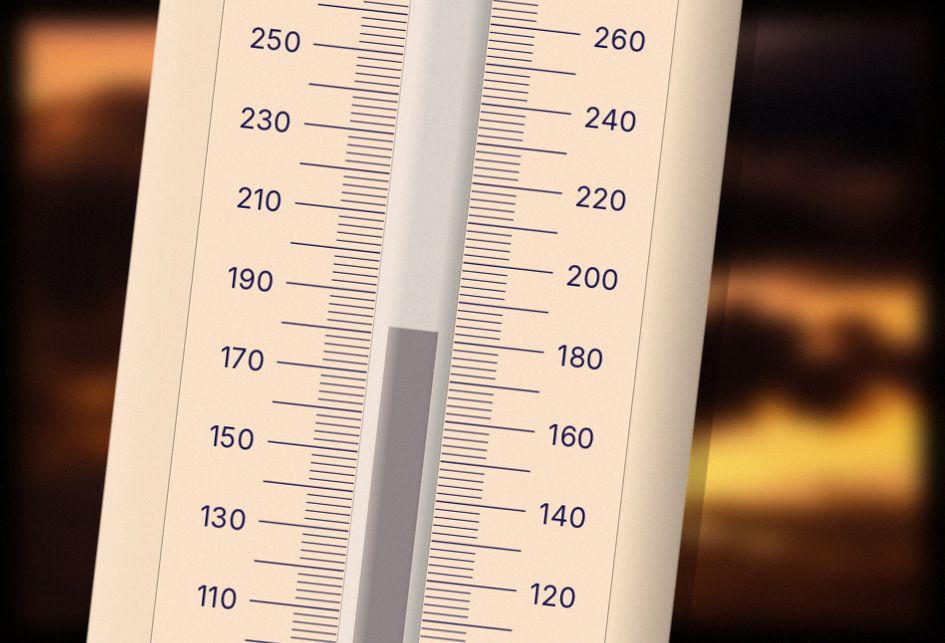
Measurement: 182 mmHg
